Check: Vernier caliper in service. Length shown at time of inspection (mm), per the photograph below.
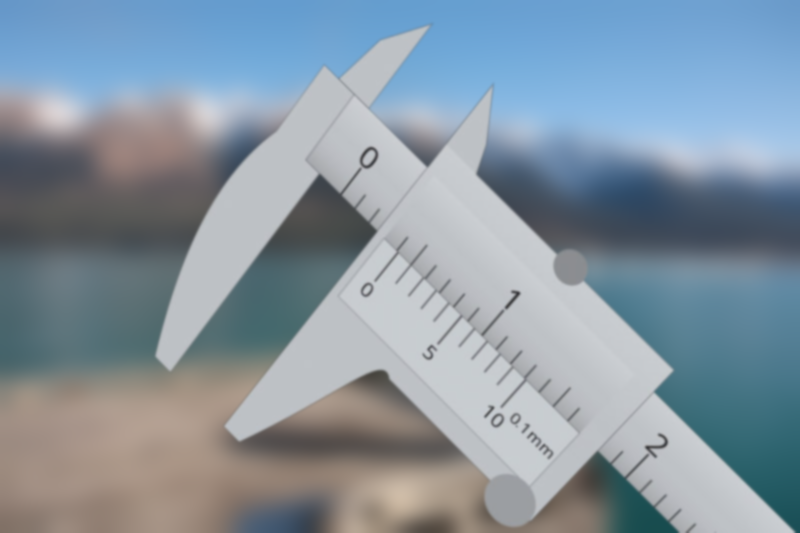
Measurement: 4.1 mm
